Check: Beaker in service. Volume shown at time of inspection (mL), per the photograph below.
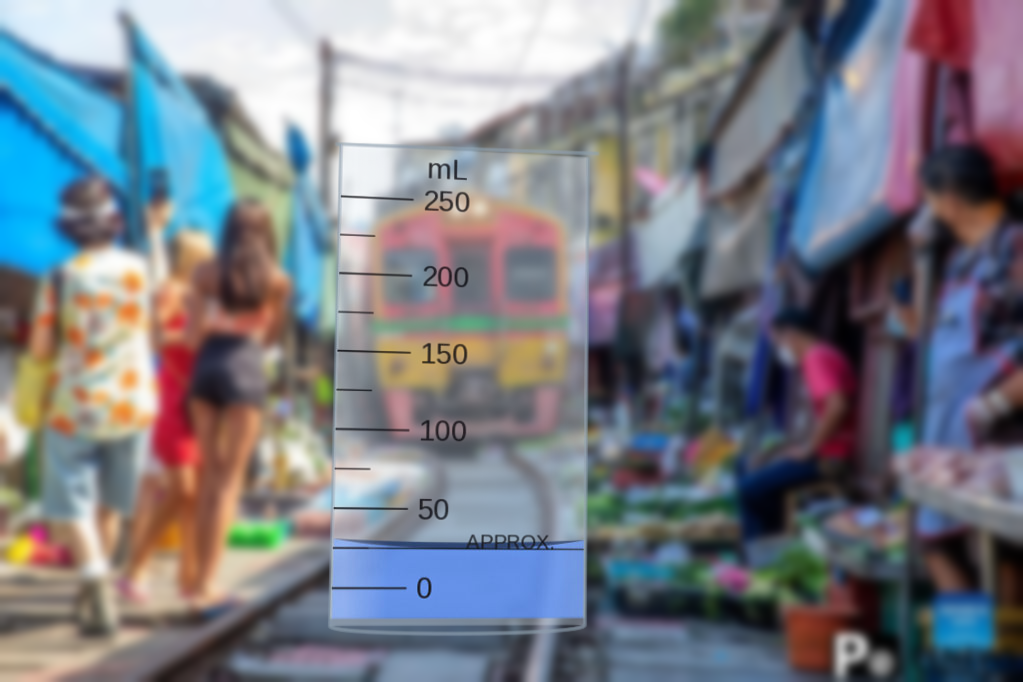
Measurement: 25 mL
